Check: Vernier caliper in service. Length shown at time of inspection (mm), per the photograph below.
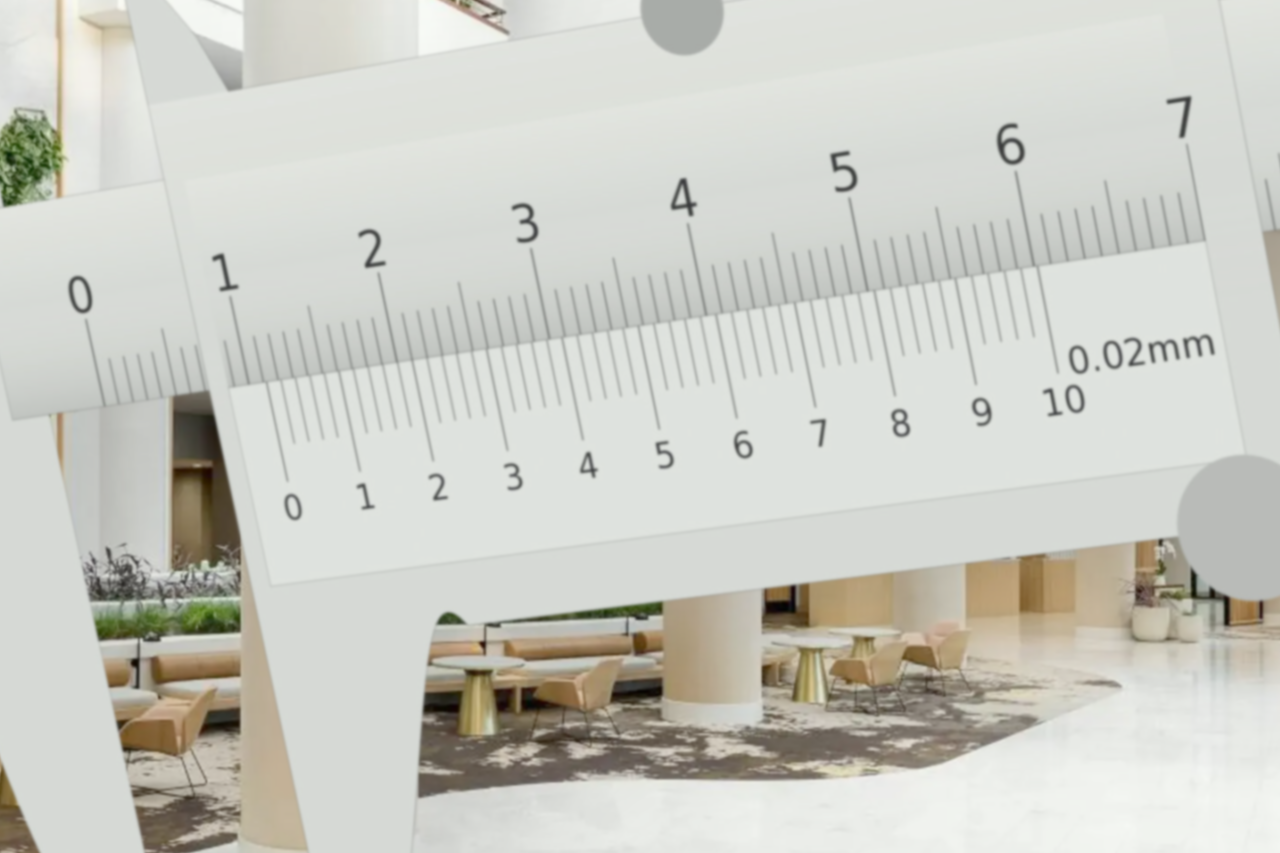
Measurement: 11.2 mm
